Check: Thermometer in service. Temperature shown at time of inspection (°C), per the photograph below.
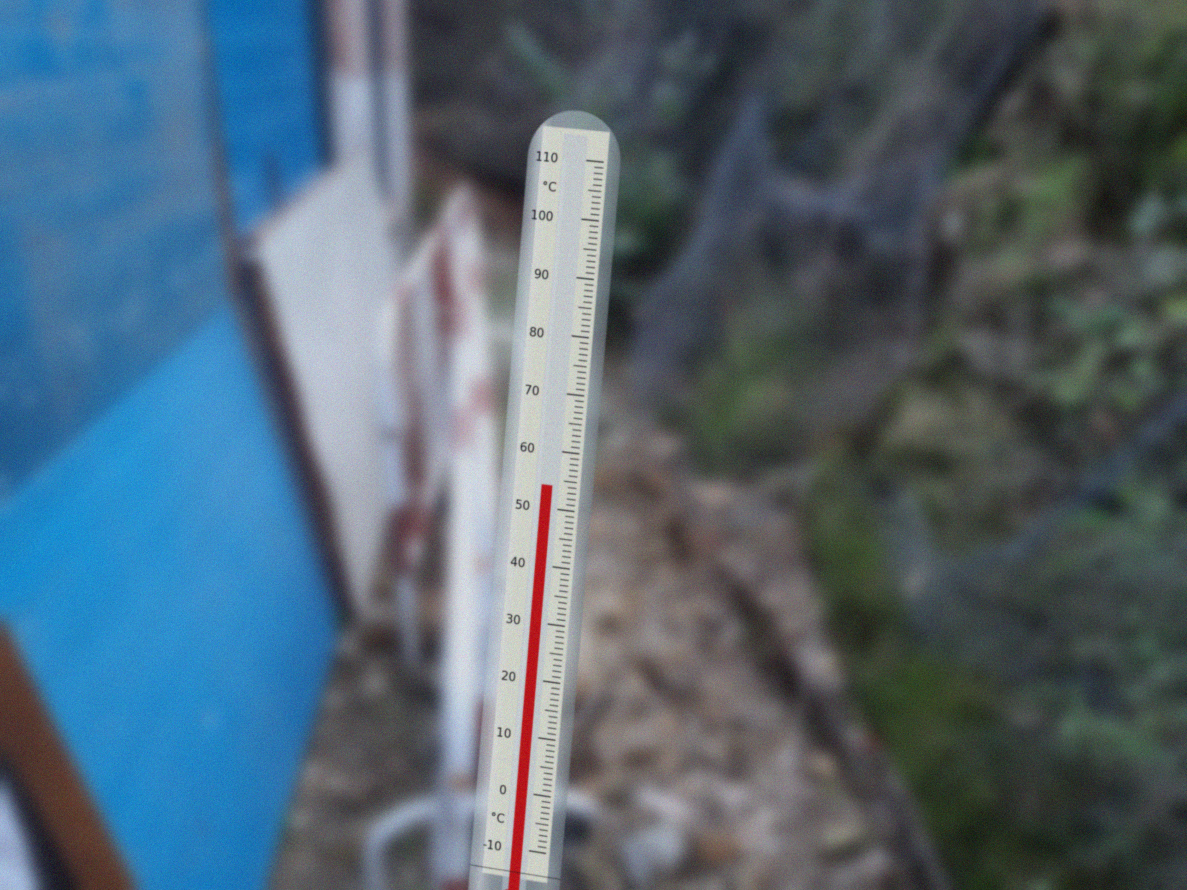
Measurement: 54 °C
